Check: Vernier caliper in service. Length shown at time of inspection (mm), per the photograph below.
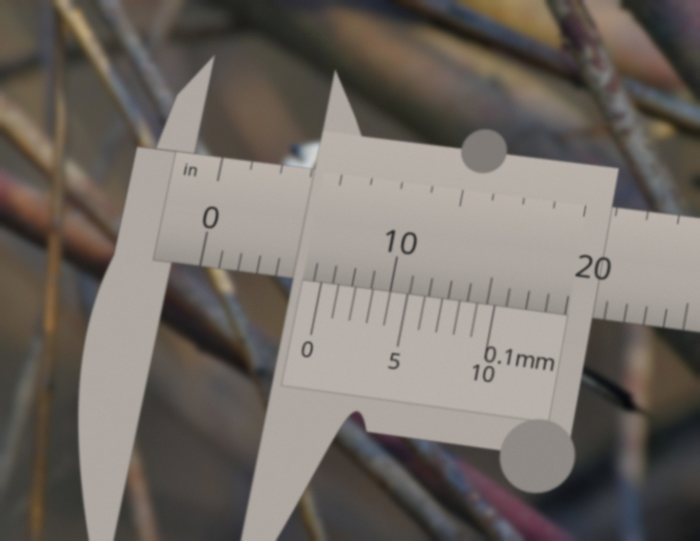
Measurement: 6.4 mm
